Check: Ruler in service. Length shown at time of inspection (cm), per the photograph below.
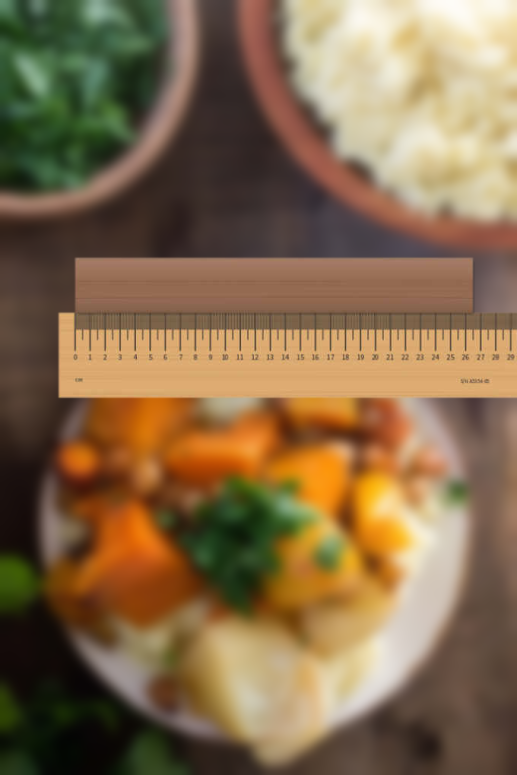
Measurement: 26.5 cm
